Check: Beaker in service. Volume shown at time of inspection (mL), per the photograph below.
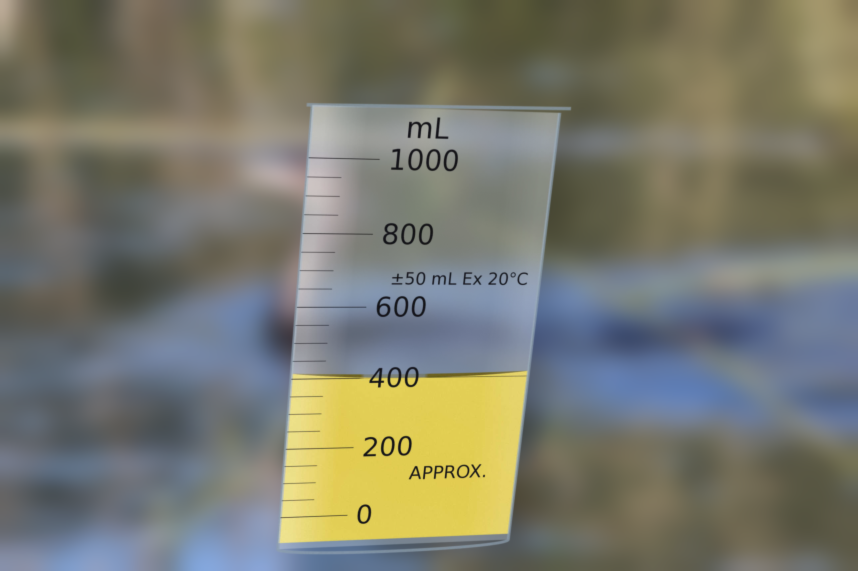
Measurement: 400 mL
